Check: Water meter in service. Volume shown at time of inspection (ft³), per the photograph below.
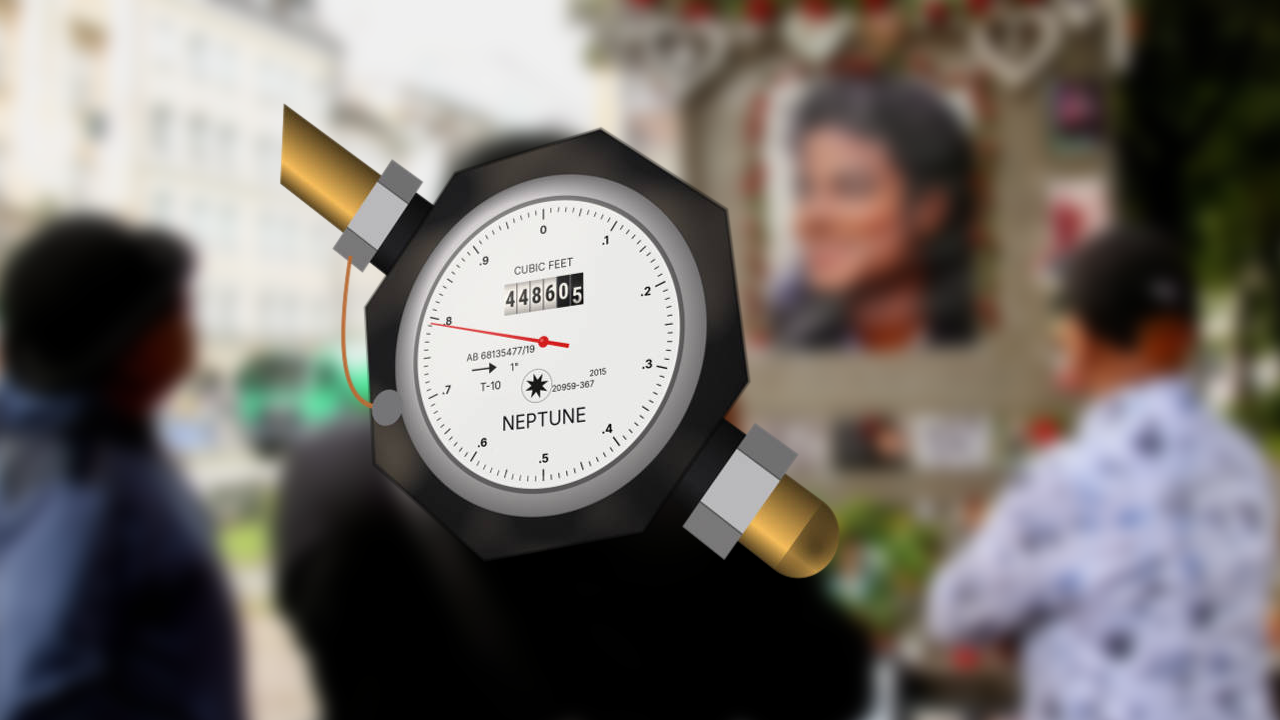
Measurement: 448604.79 ft³
